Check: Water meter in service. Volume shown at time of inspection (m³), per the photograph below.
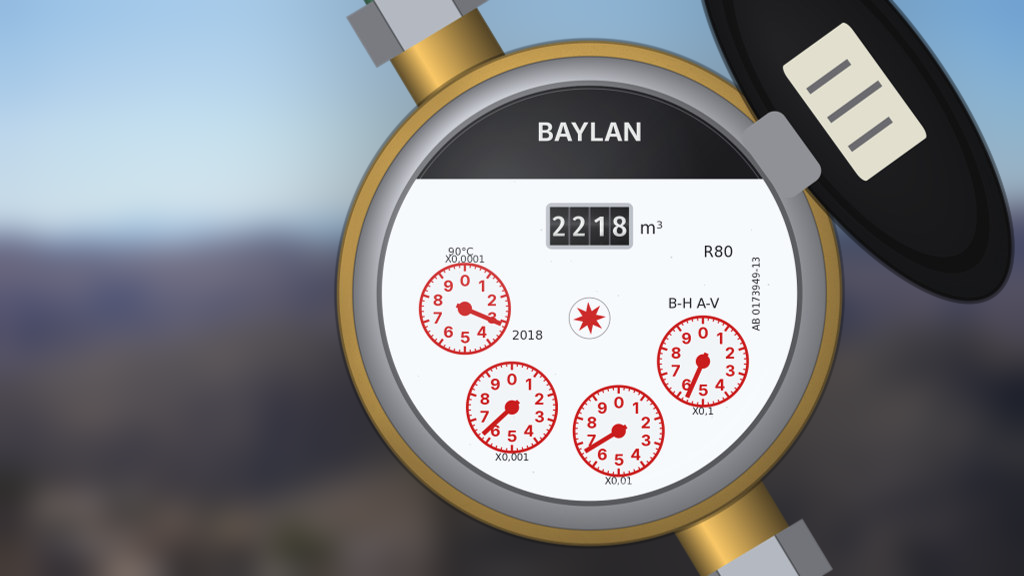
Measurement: 2218.5663 m³
